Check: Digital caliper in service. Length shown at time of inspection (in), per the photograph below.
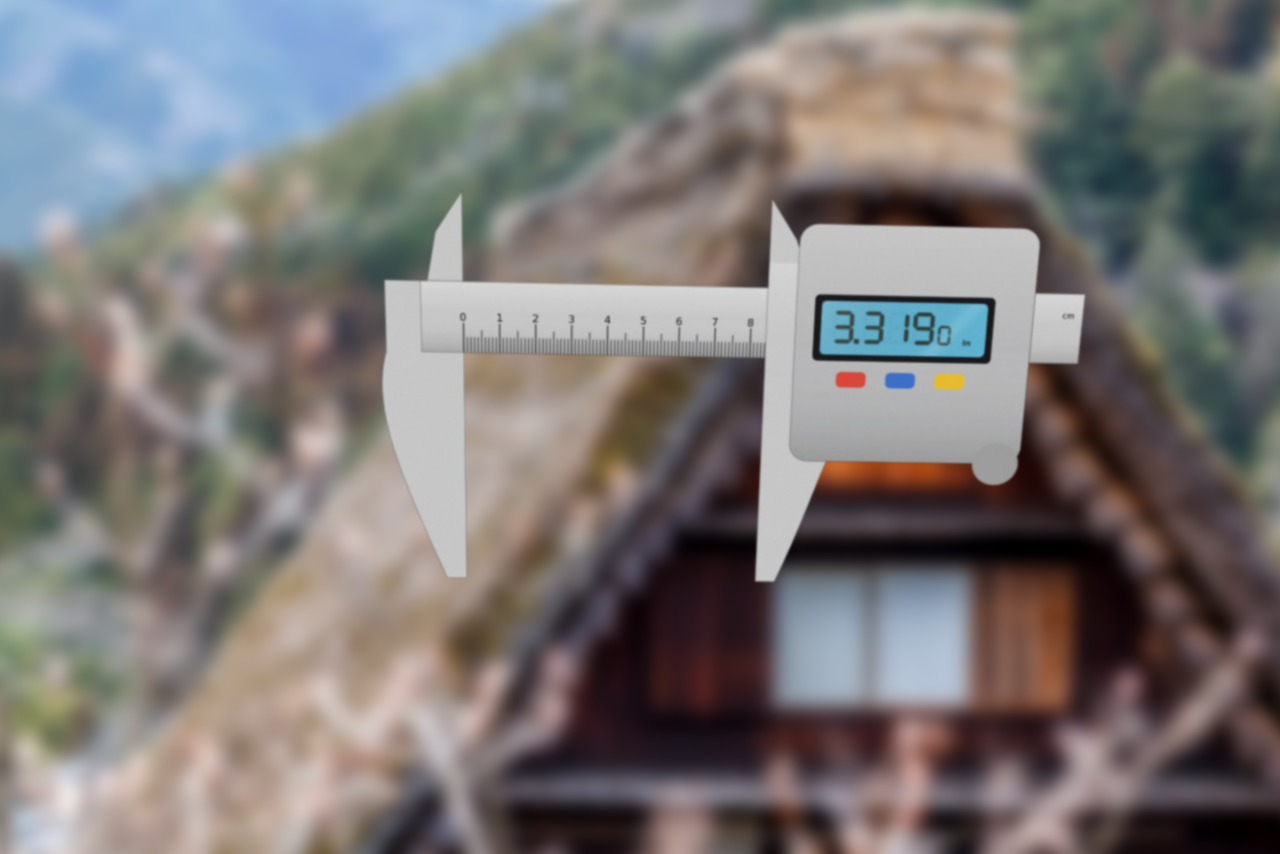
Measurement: 3.3190 in
